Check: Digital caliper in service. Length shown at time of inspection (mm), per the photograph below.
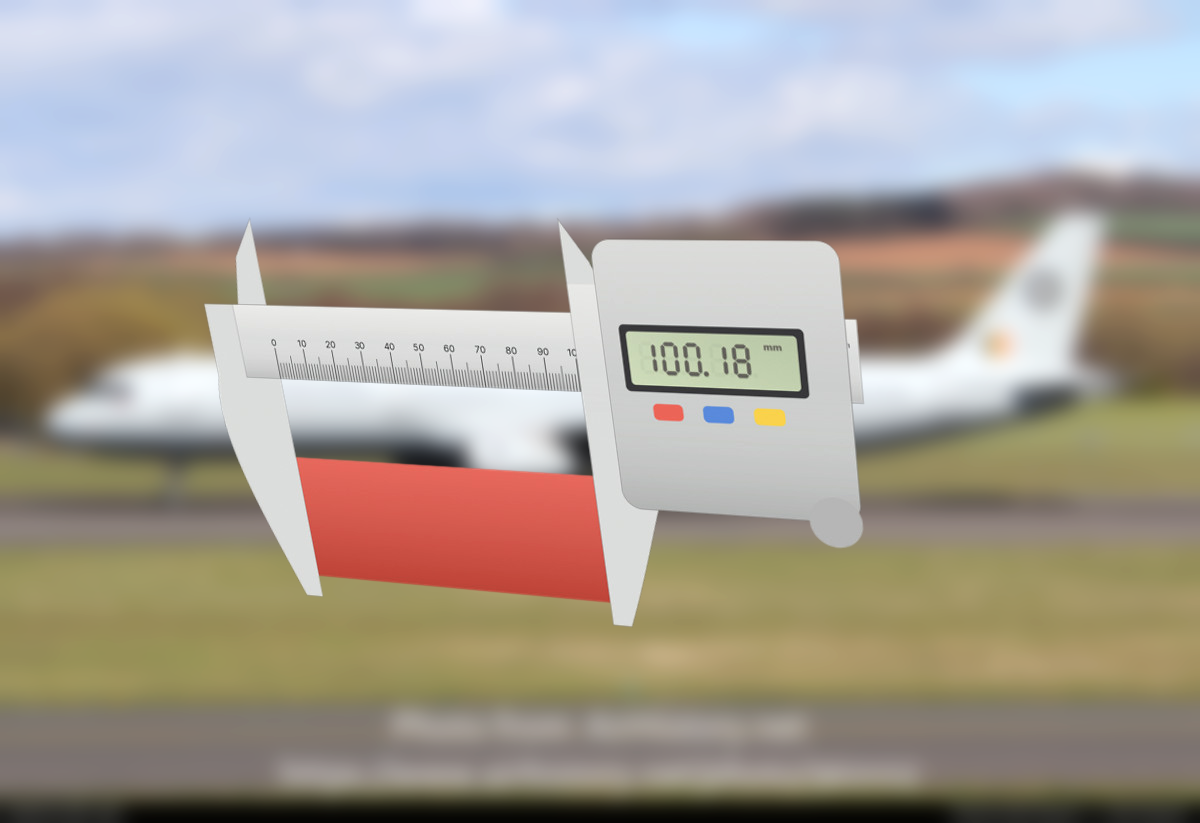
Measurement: 100.18 mm
